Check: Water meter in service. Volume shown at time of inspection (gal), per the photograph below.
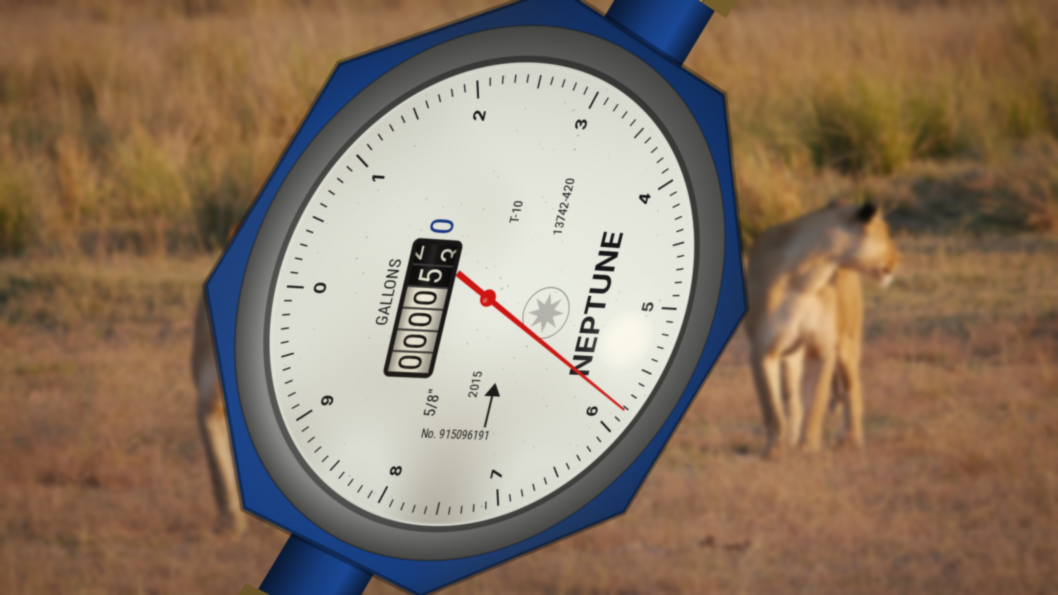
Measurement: 525.8 gal
